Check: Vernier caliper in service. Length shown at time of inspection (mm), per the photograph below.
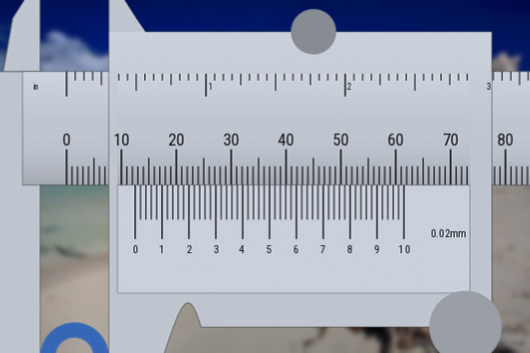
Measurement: 12.5 mm
